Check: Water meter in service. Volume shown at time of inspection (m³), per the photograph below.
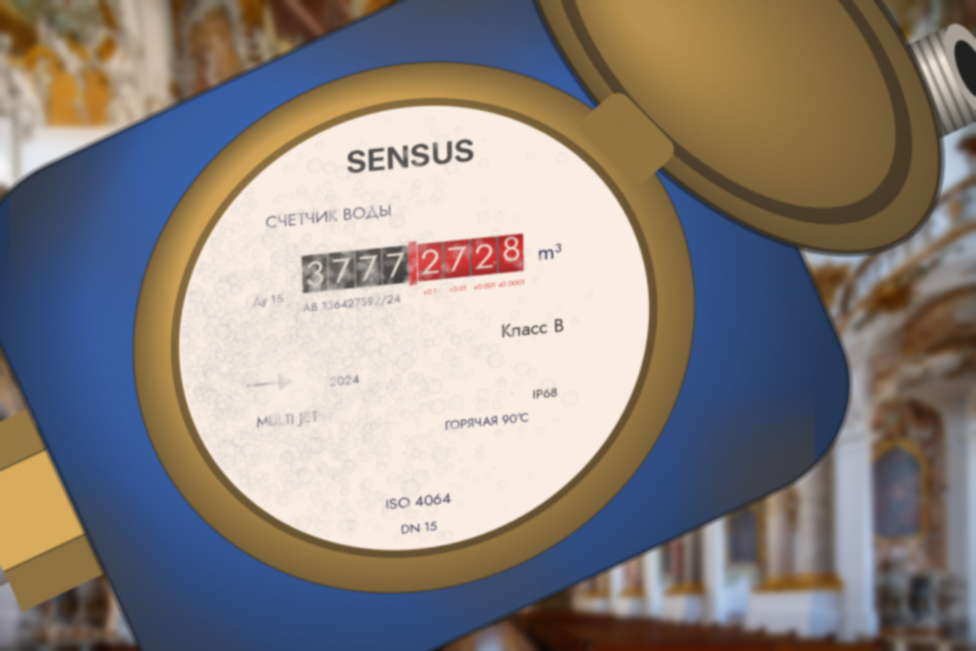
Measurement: 3777.2728 m³
